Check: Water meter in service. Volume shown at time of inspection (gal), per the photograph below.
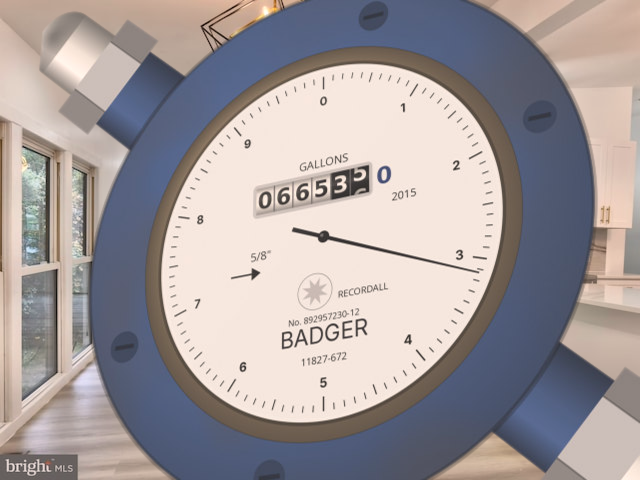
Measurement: 665353.1 gal
